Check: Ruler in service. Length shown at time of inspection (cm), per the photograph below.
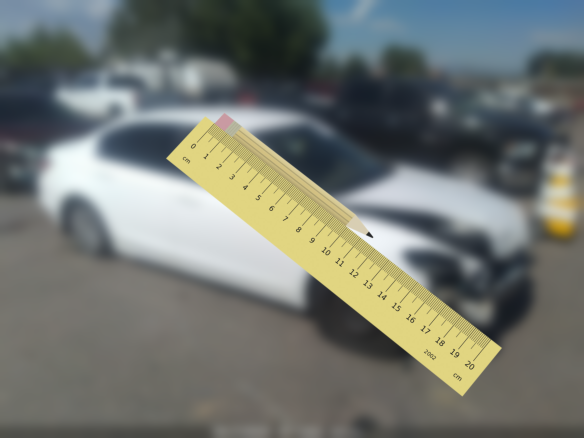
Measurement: 11.5 cm
